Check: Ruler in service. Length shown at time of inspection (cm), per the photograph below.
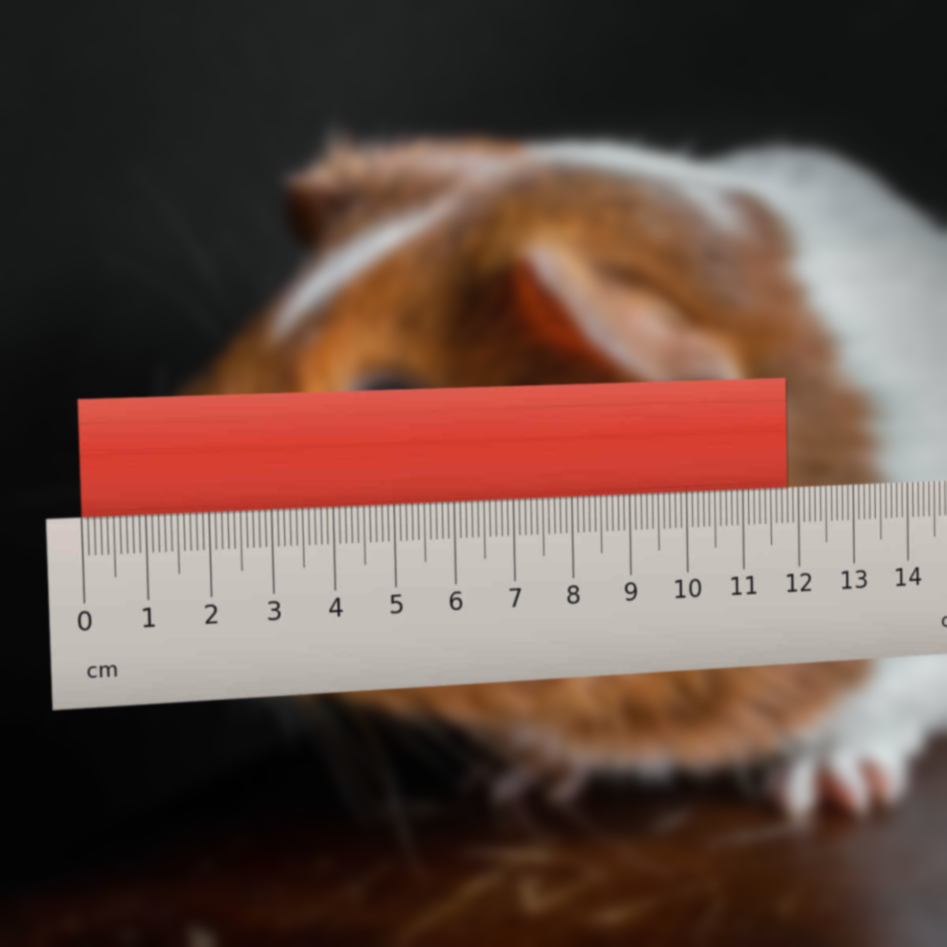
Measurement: 11.8 cm
